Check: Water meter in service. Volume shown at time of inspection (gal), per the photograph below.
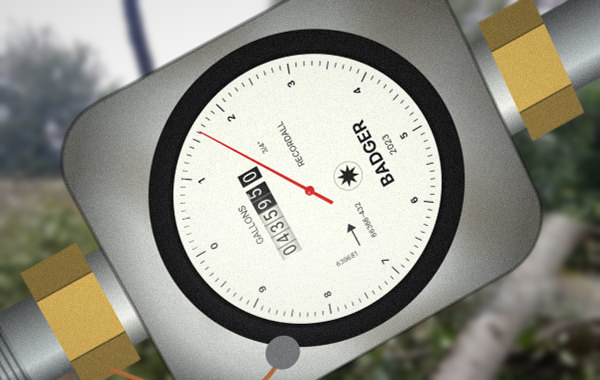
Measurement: 435951.6 gal
